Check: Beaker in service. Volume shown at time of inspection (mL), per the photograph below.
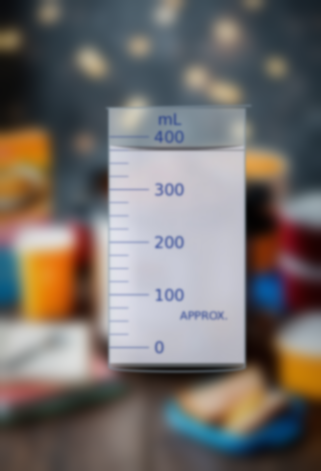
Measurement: 375 mL
